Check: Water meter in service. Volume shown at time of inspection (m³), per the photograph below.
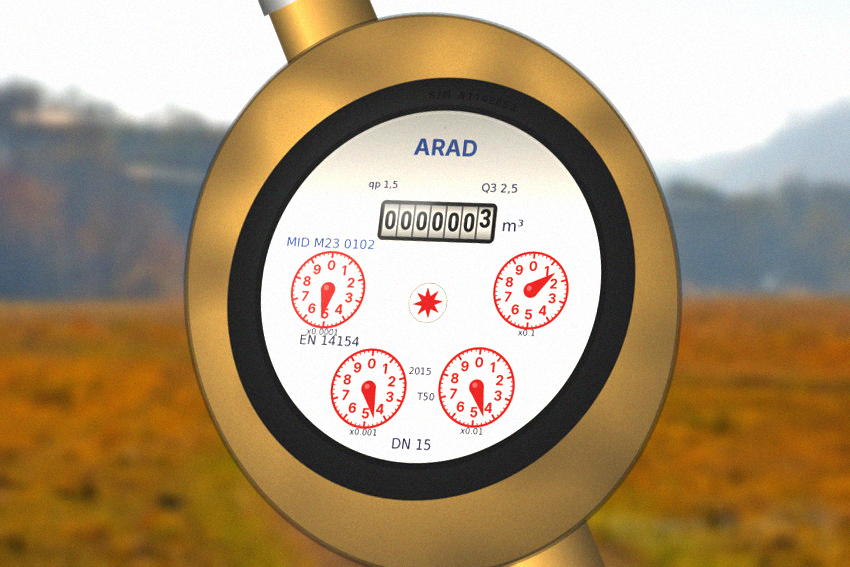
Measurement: 3.1445 m³
